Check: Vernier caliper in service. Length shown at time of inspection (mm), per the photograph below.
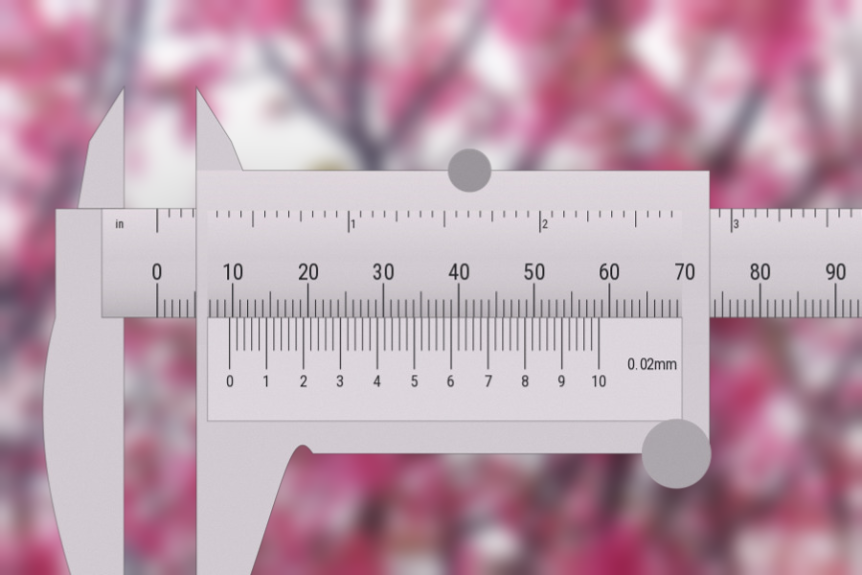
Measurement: 9.6 mm
